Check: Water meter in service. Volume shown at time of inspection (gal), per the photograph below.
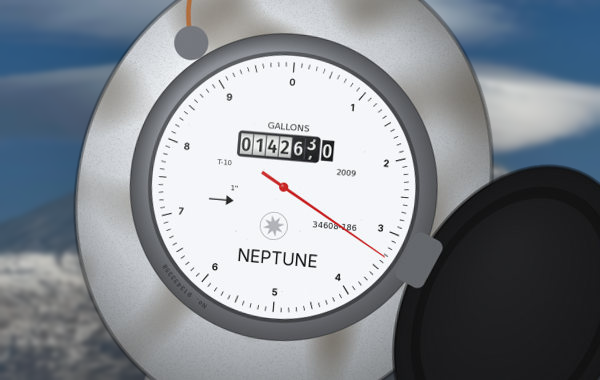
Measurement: 142633.3 gal
